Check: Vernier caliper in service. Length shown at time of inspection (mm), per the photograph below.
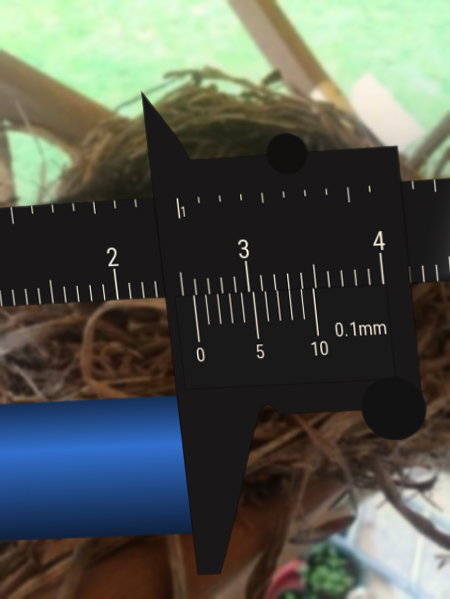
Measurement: 25.8 mm
